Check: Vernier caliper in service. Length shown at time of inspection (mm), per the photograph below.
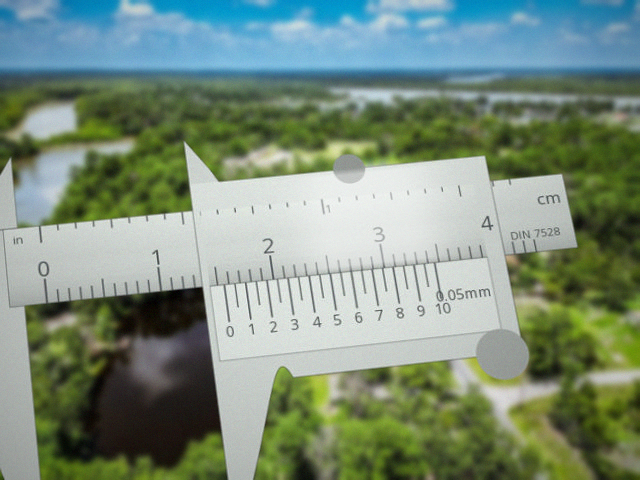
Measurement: 15.6 mm
